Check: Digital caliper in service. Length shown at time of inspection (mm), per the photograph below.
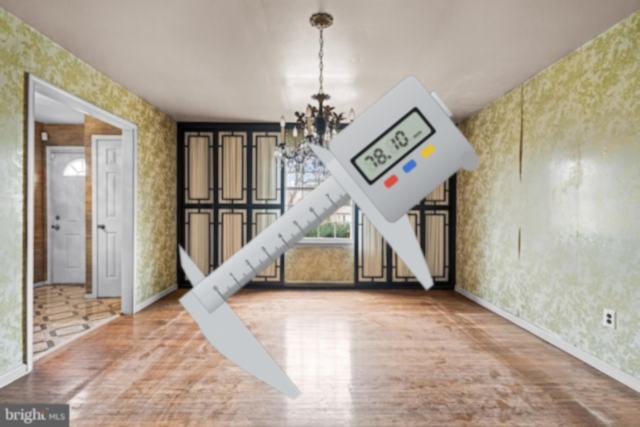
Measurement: 78.10 mm
